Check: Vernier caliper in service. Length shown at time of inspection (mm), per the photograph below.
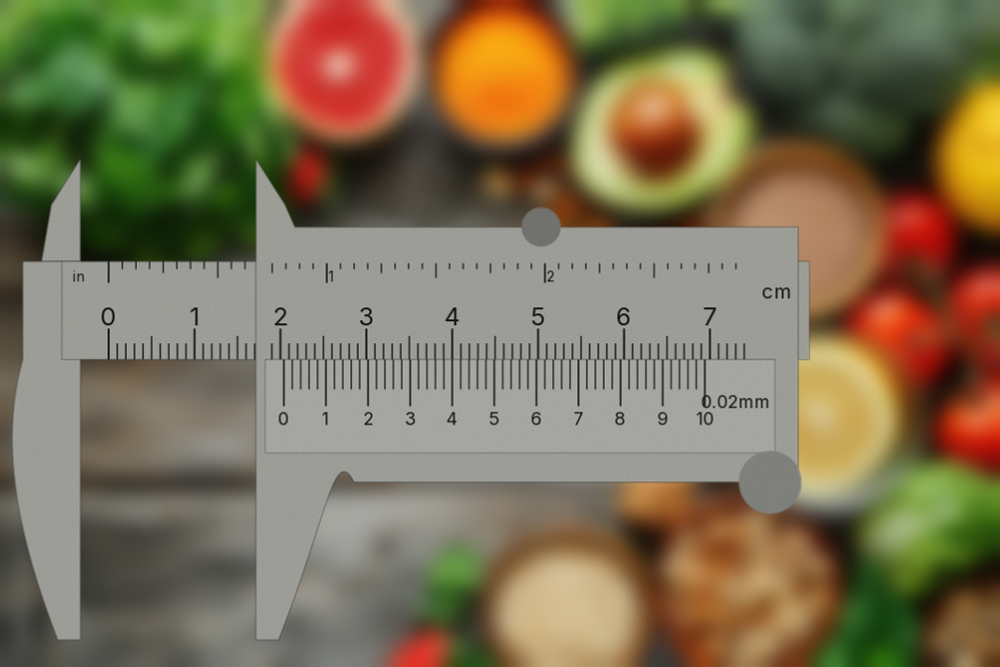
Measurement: 20.4 mm
